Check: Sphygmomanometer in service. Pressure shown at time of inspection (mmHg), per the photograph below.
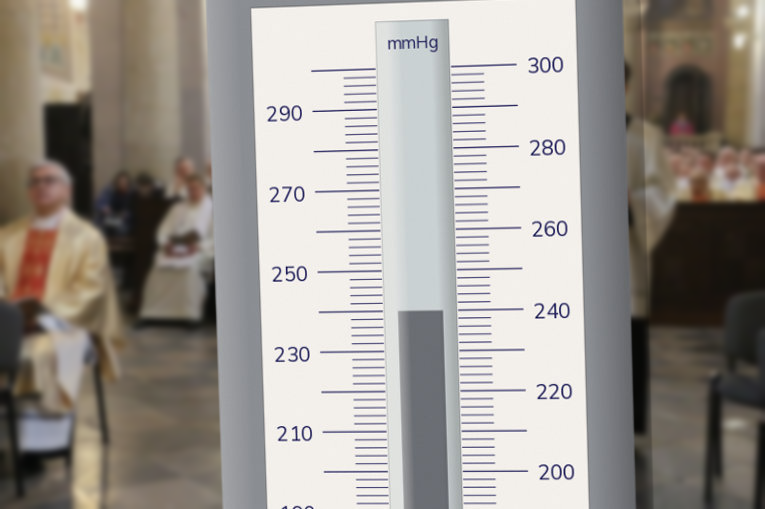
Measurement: 240 mmHg
